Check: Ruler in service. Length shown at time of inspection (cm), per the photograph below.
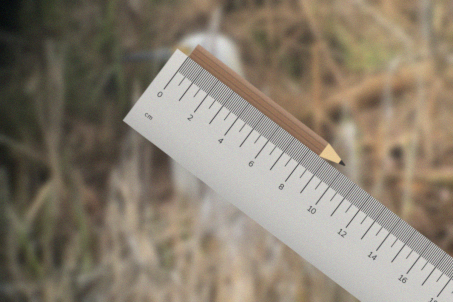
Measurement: 10 cm
